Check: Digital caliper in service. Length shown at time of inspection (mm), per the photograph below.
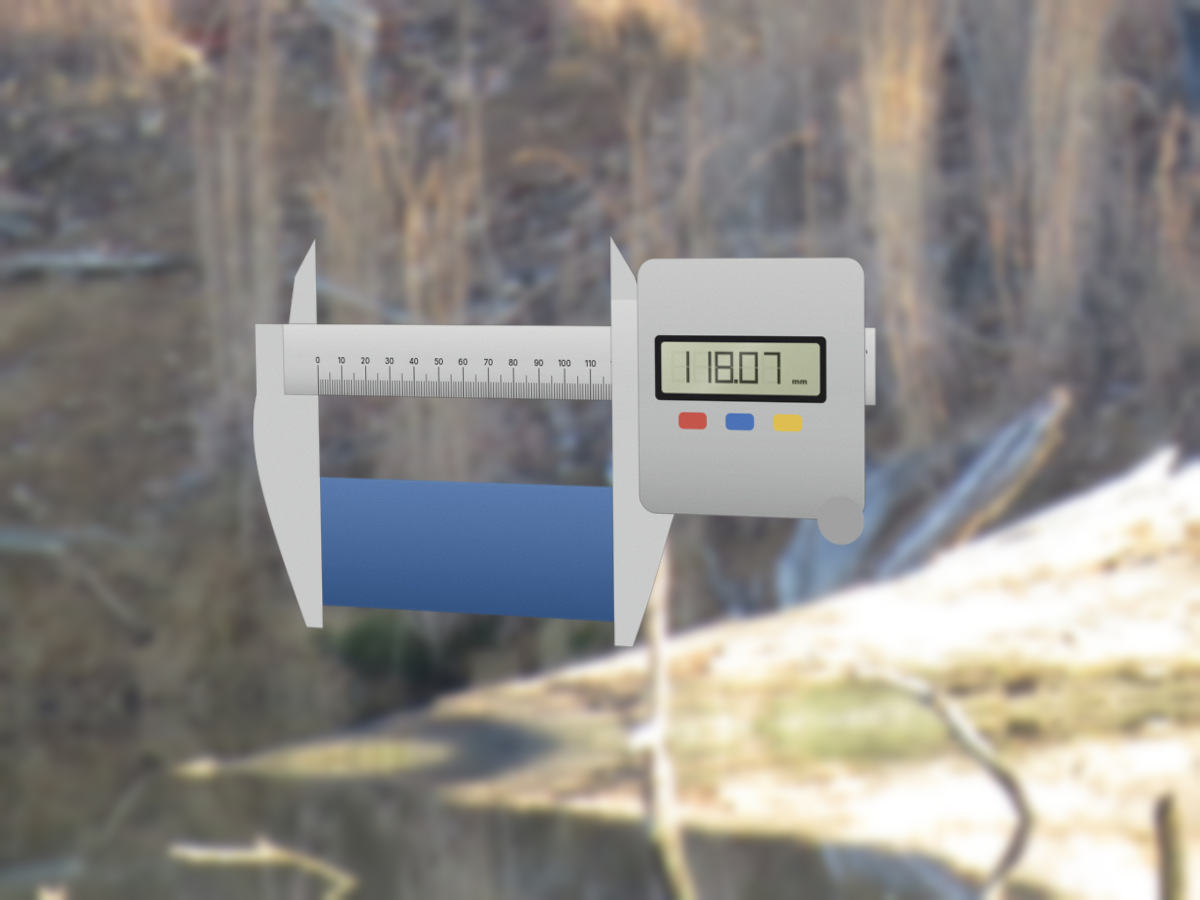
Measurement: 118.07 mm
